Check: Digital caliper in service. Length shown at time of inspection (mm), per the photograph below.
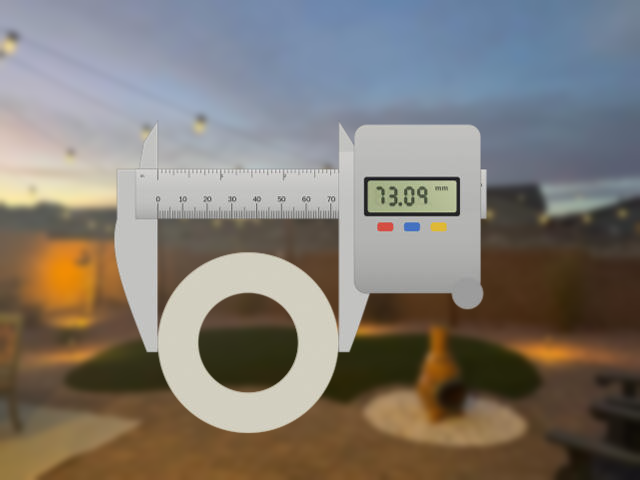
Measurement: 73.09 mm
